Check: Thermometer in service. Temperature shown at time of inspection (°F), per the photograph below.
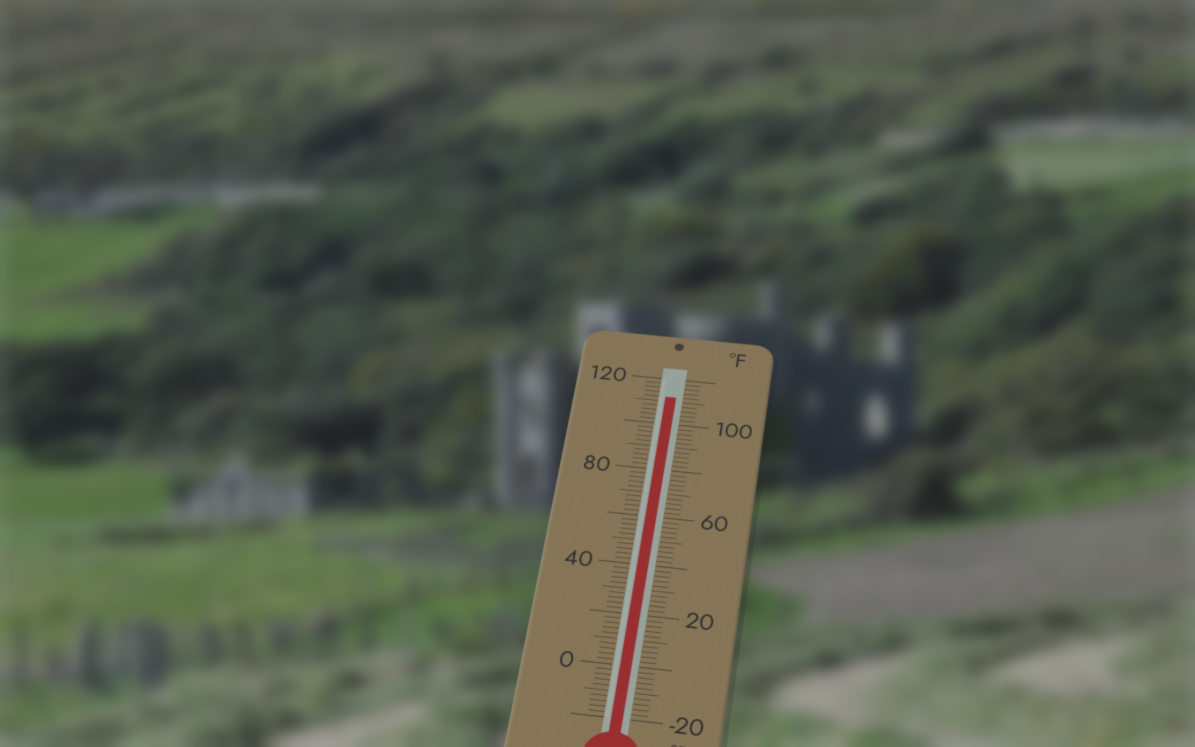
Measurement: 112 °F
